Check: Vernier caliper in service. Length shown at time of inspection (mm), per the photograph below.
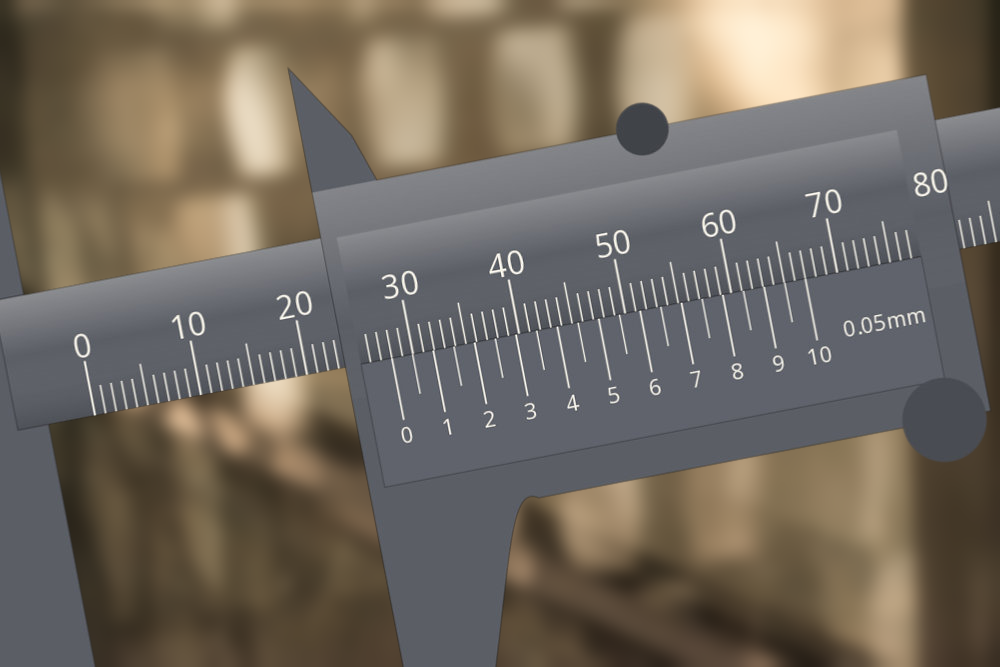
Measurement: 28.0 mm
